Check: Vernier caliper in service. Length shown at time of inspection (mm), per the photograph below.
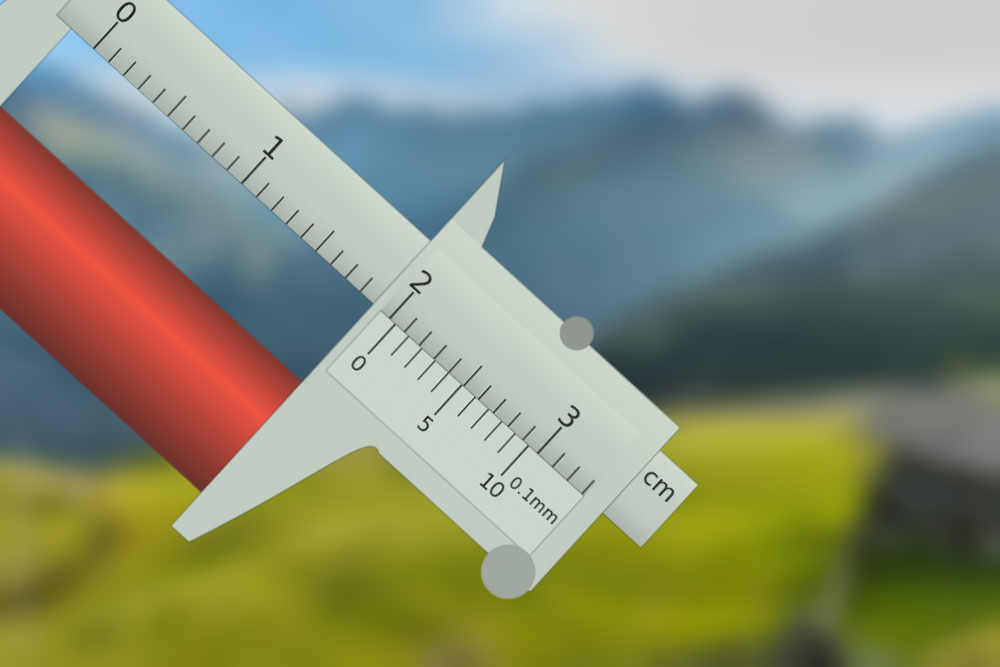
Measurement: 20.4 mm
